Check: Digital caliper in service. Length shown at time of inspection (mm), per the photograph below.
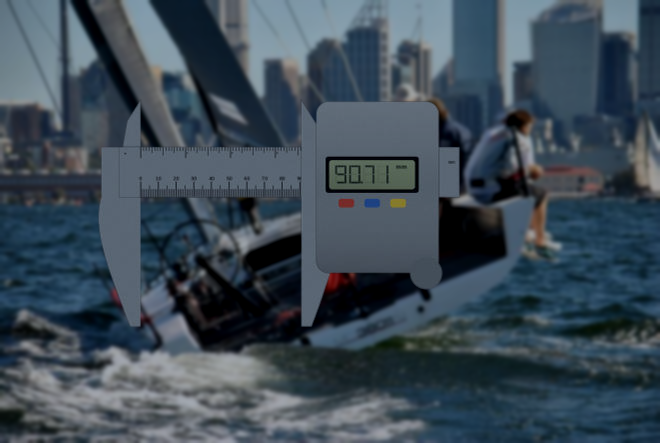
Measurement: 90.71 mm
